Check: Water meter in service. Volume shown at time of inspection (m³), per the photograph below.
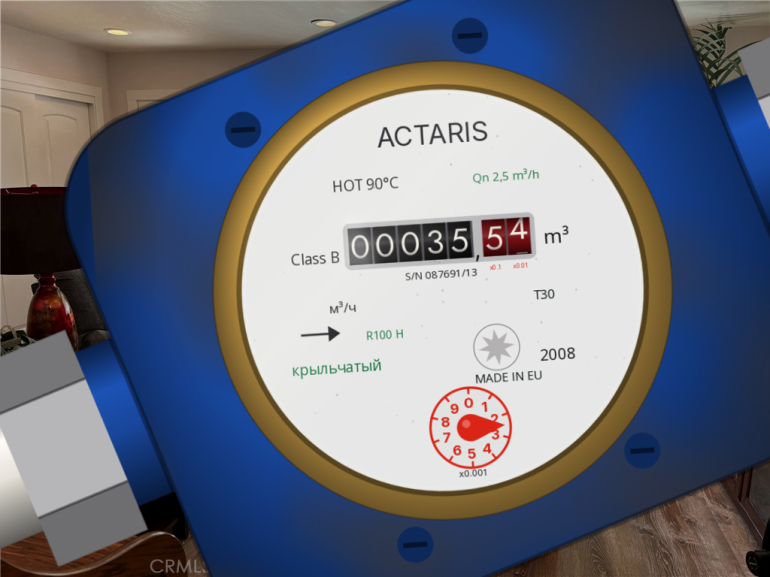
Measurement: 35.542 m³
